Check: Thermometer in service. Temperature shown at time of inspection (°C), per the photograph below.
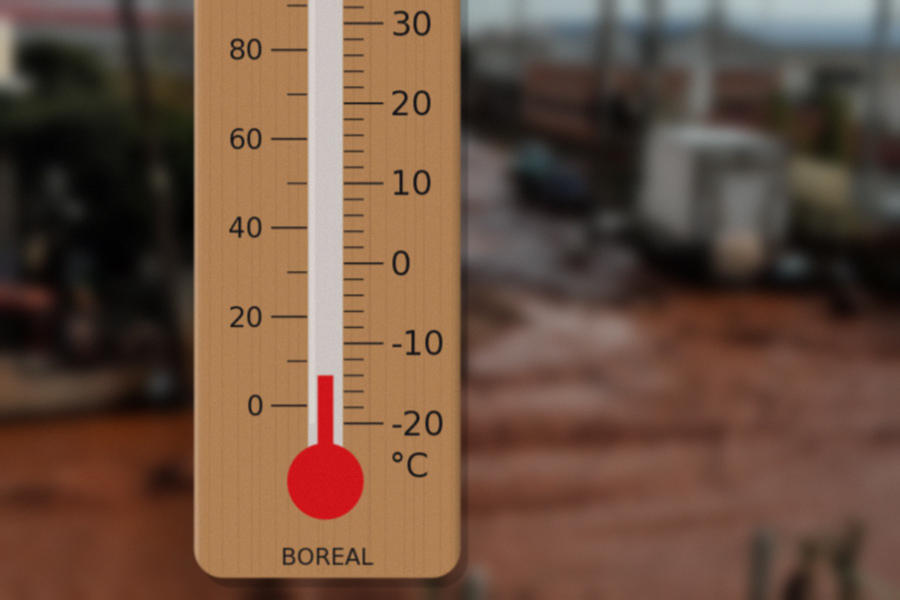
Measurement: -14 °C
